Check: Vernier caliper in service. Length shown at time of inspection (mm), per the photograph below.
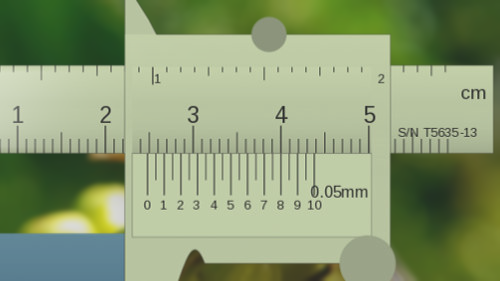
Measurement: 24.8 mm
